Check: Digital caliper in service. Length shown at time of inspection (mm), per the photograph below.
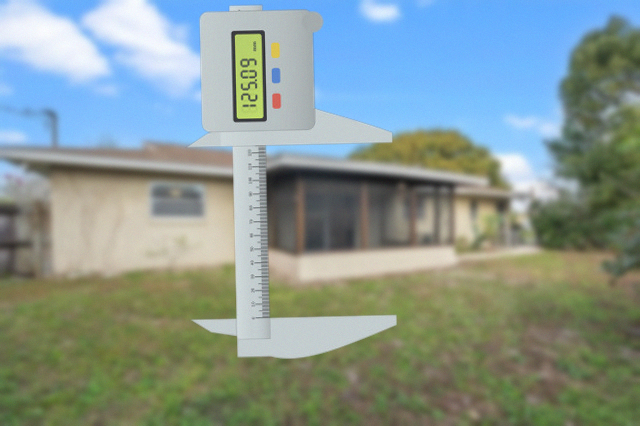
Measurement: 125.09 mm
